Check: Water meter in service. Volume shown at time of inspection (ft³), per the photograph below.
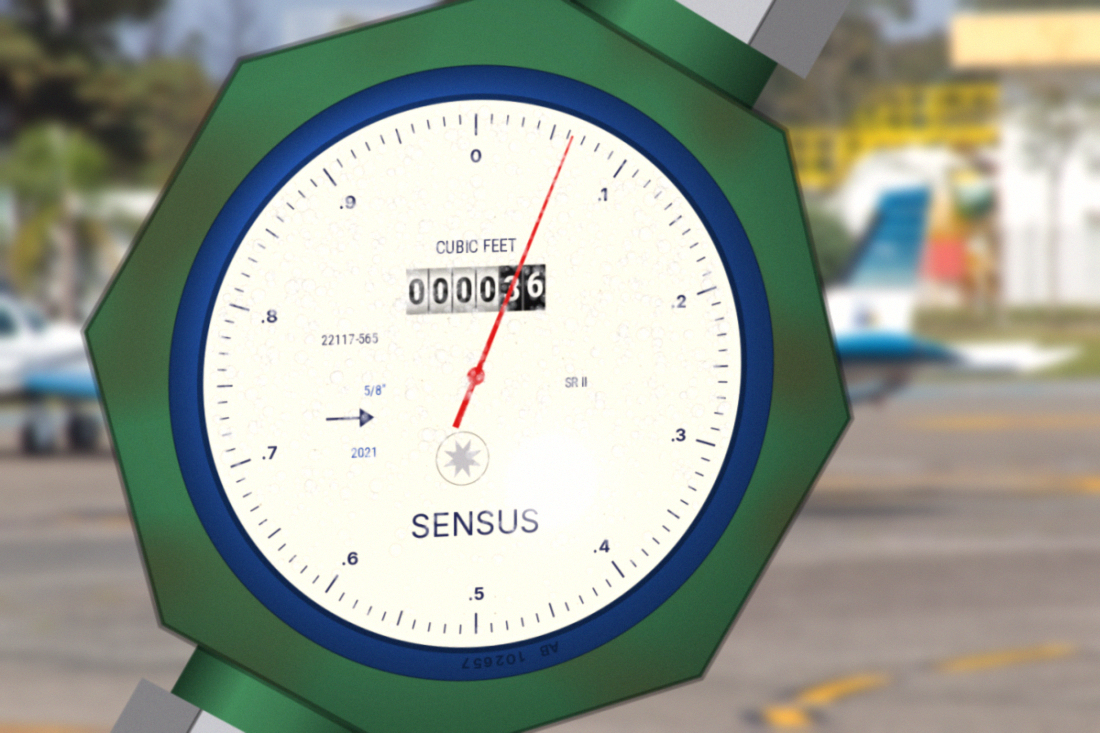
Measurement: 36.06 ft³
